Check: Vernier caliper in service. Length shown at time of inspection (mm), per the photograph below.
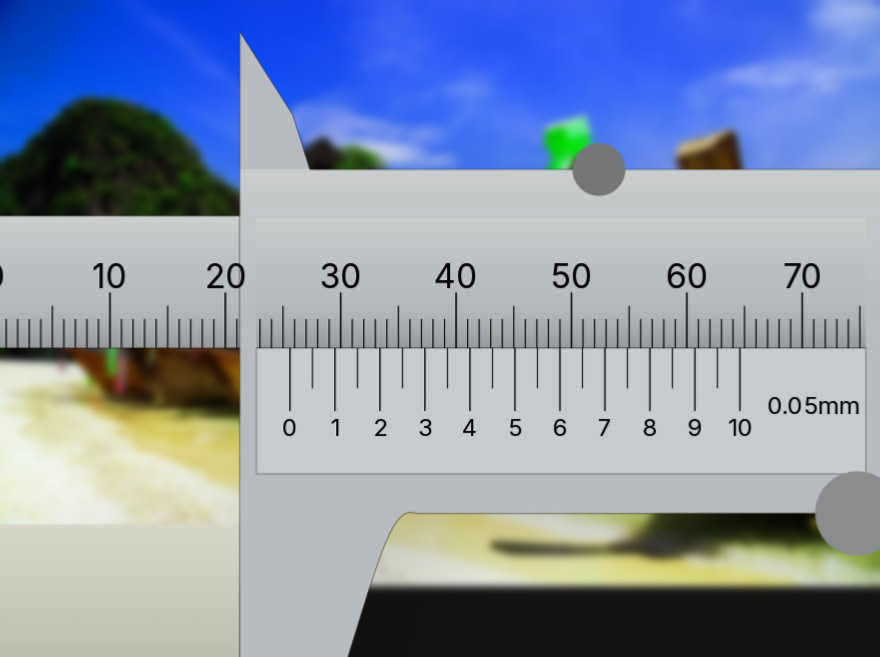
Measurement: 25.6 mm
